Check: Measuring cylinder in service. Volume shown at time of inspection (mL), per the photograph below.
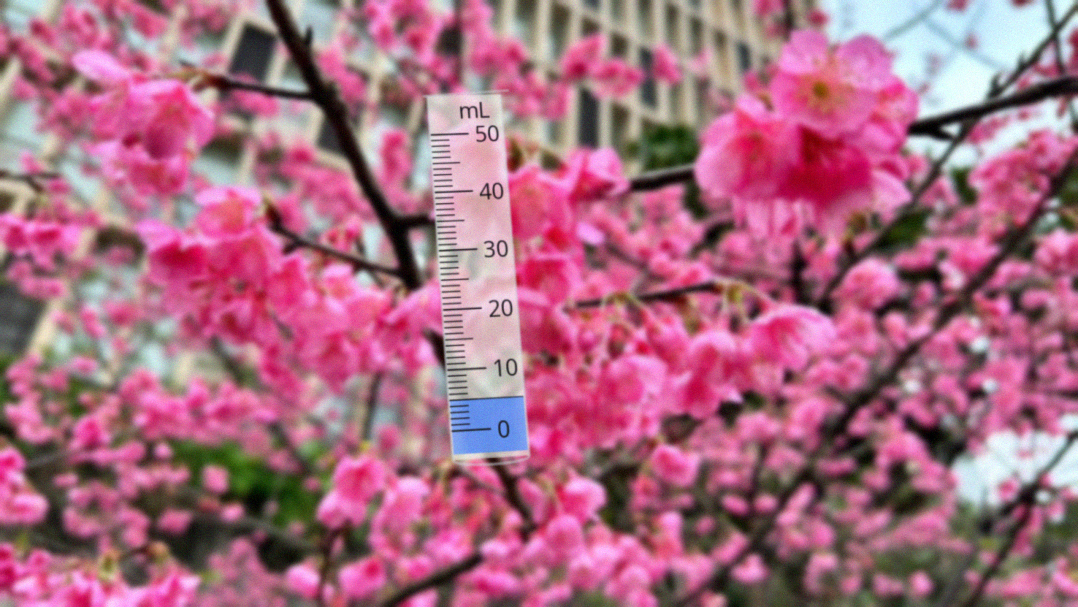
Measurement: 5 mL
